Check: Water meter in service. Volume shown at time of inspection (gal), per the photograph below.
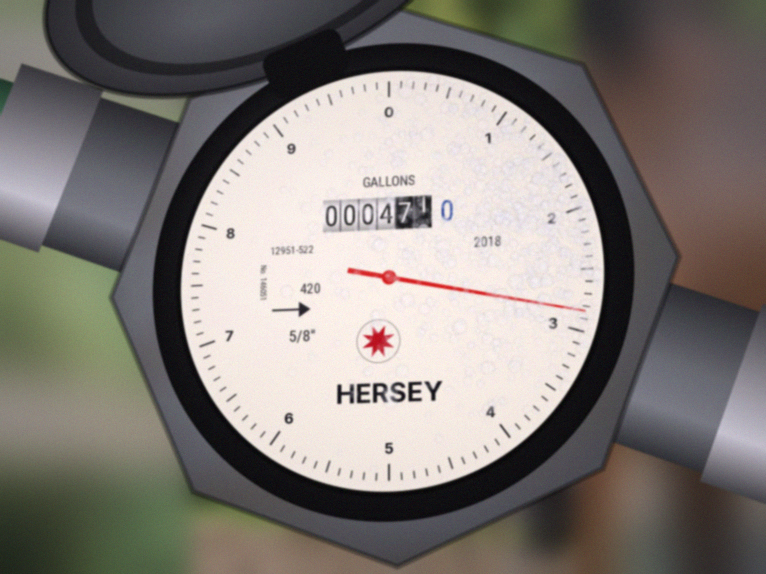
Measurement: 4712.8 gal
